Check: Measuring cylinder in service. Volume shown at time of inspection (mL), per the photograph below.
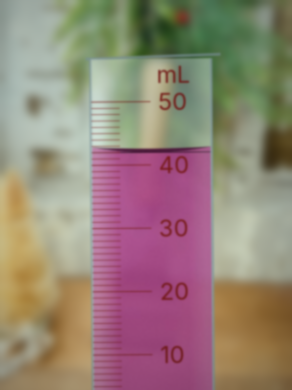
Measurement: 42 mL
